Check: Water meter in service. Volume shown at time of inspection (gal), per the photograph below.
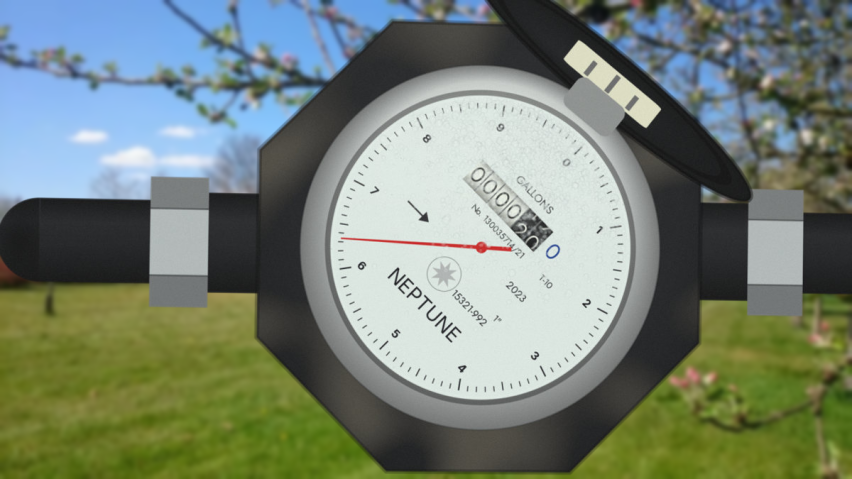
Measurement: 196.3 gal
